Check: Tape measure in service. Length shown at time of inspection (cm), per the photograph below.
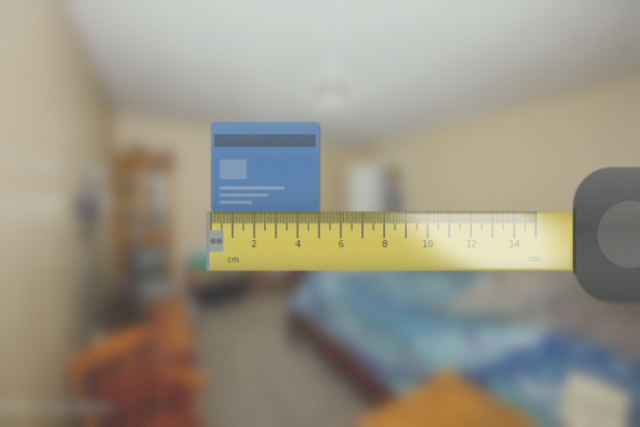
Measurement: 5 cm
